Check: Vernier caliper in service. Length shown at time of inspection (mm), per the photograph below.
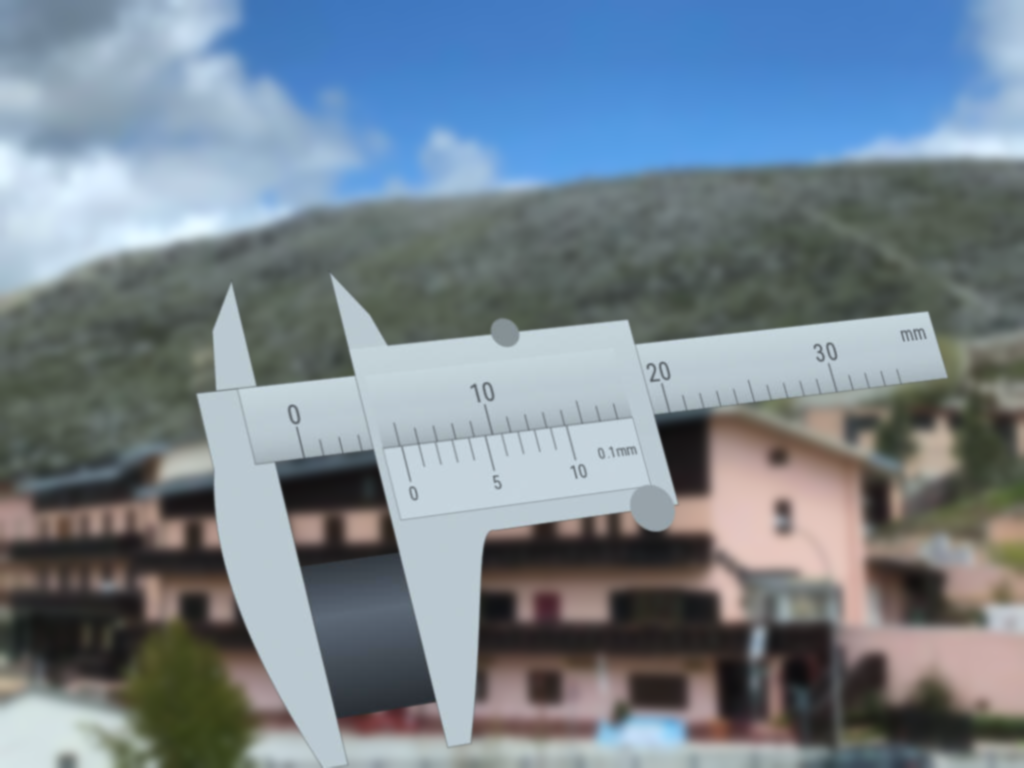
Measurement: 5.1 mm
